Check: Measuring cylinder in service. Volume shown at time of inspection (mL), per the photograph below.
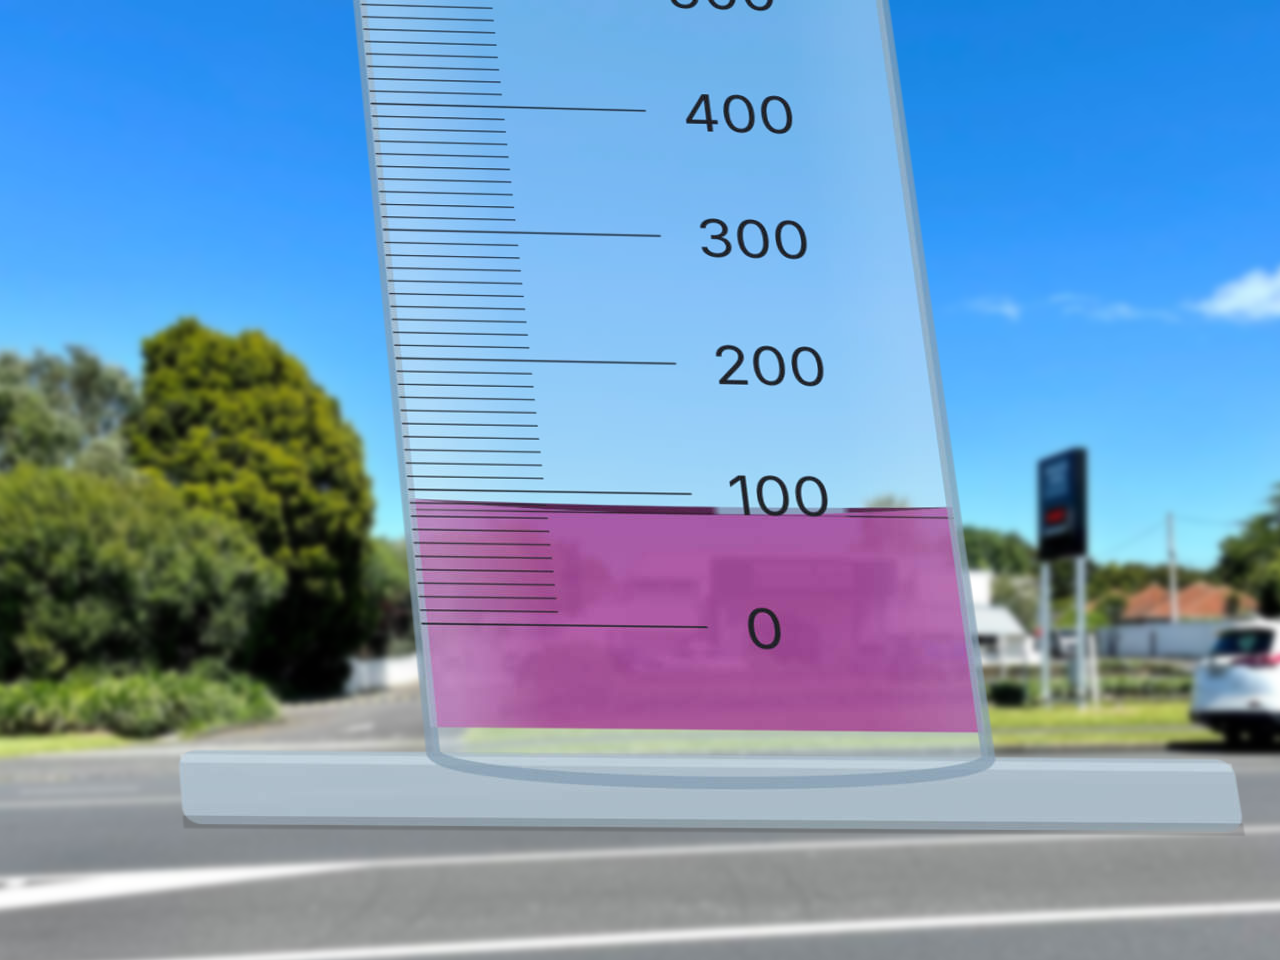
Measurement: 85 mL
